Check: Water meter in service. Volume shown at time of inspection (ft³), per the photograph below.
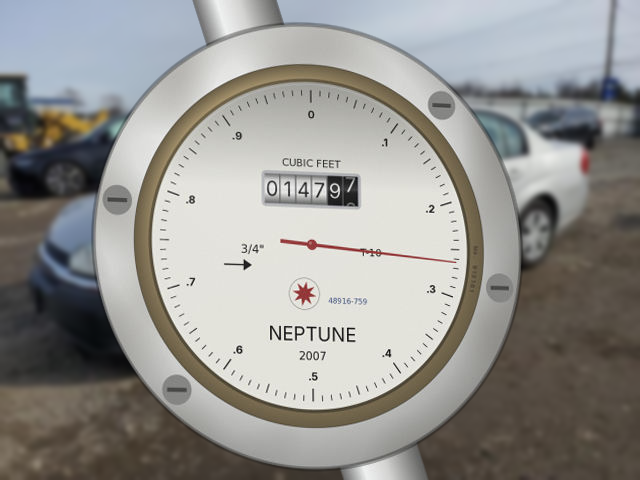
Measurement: 14797.26 ft³
